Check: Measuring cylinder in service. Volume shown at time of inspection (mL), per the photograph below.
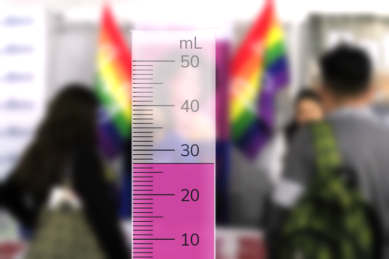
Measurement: 27 mL
